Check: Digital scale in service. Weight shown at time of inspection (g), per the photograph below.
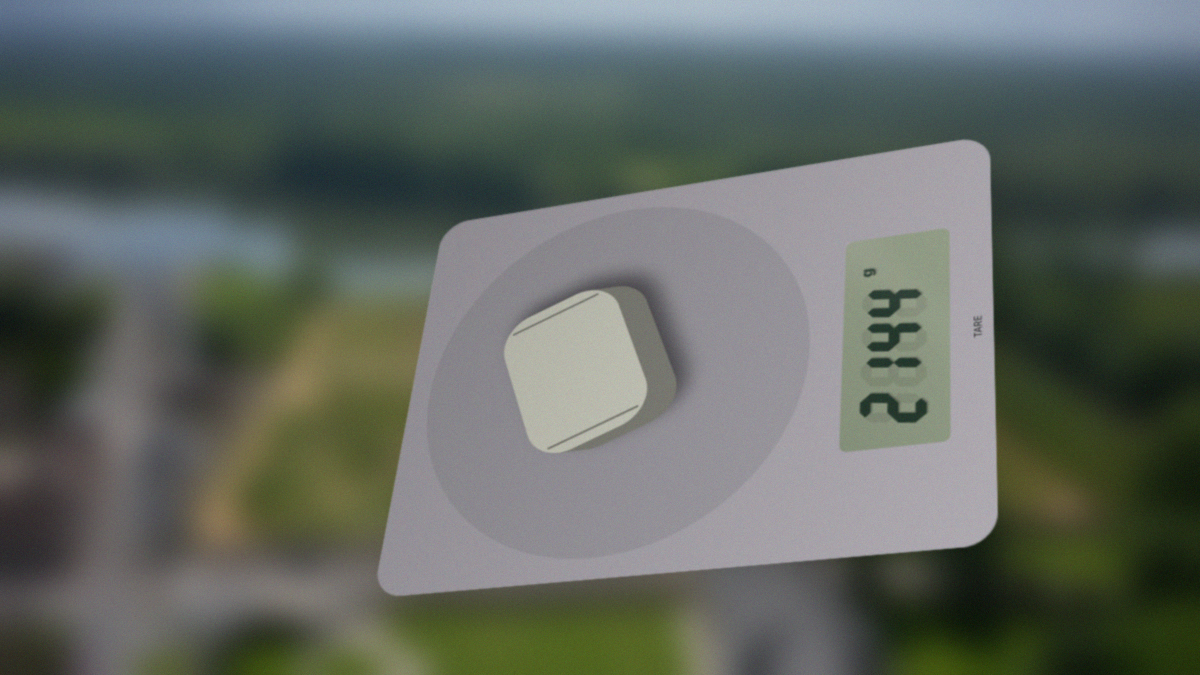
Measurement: 2144 g
